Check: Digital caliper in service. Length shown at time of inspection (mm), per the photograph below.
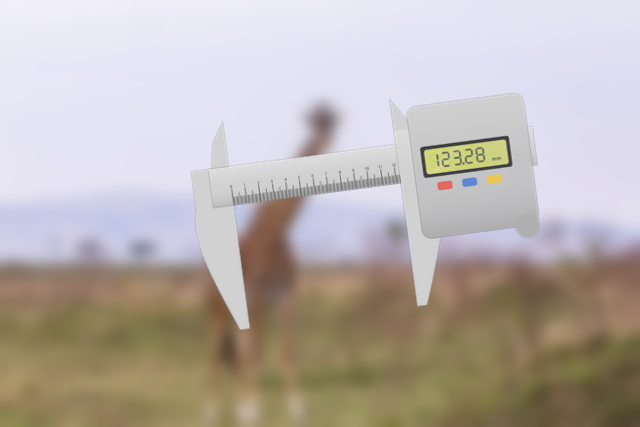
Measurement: 123.28 mm
